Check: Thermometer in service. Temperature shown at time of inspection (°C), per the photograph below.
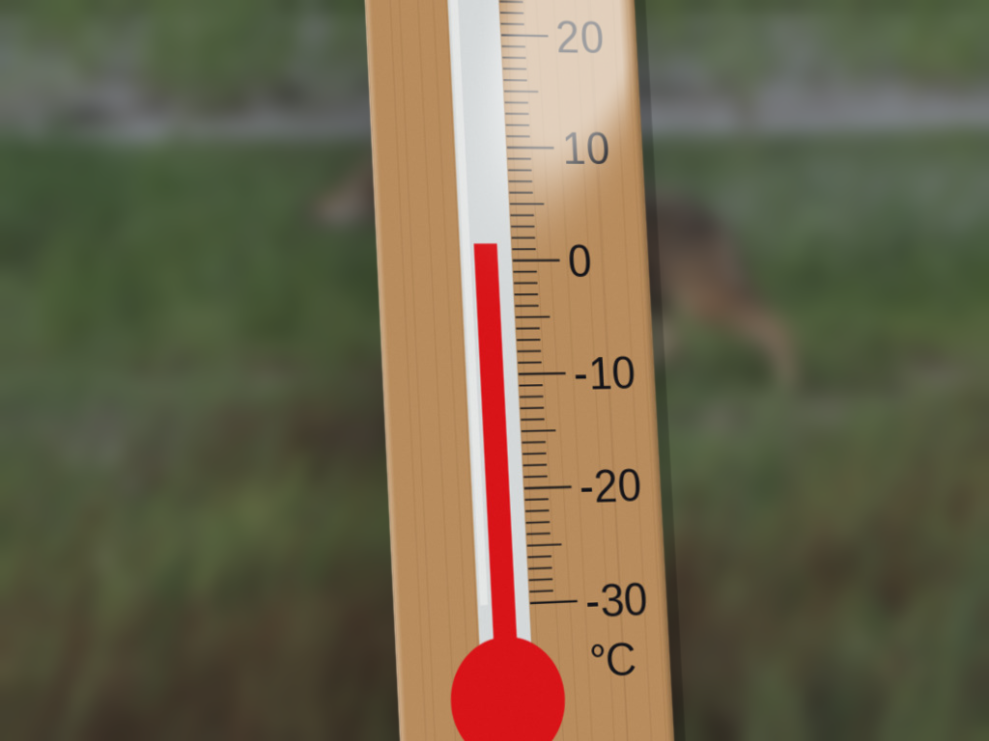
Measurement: 1.5 °C
